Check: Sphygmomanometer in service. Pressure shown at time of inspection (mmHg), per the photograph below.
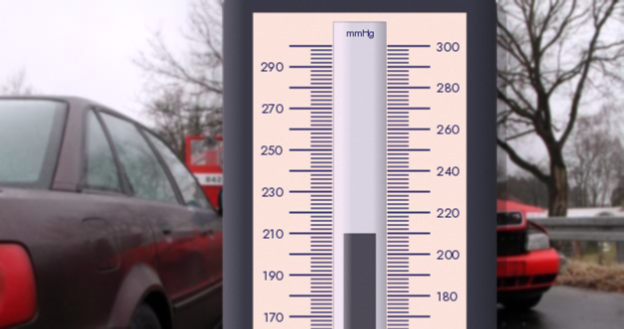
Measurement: 210 mmHg
